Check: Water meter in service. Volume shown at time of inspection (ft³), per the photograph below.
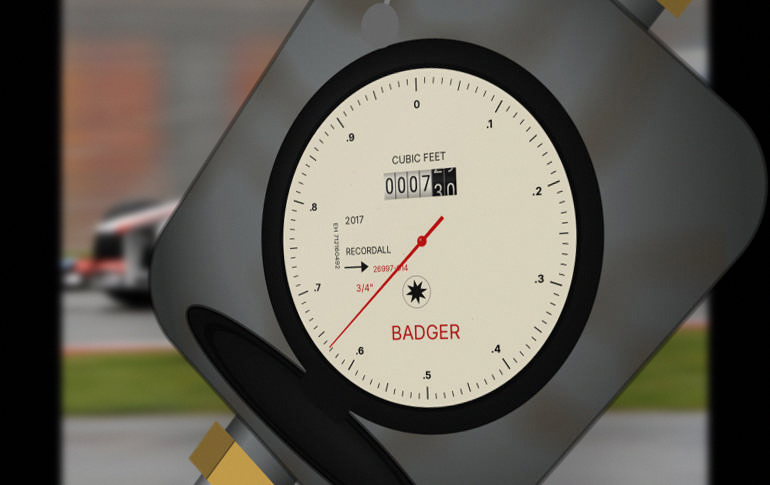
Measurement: 729.63 ft³
